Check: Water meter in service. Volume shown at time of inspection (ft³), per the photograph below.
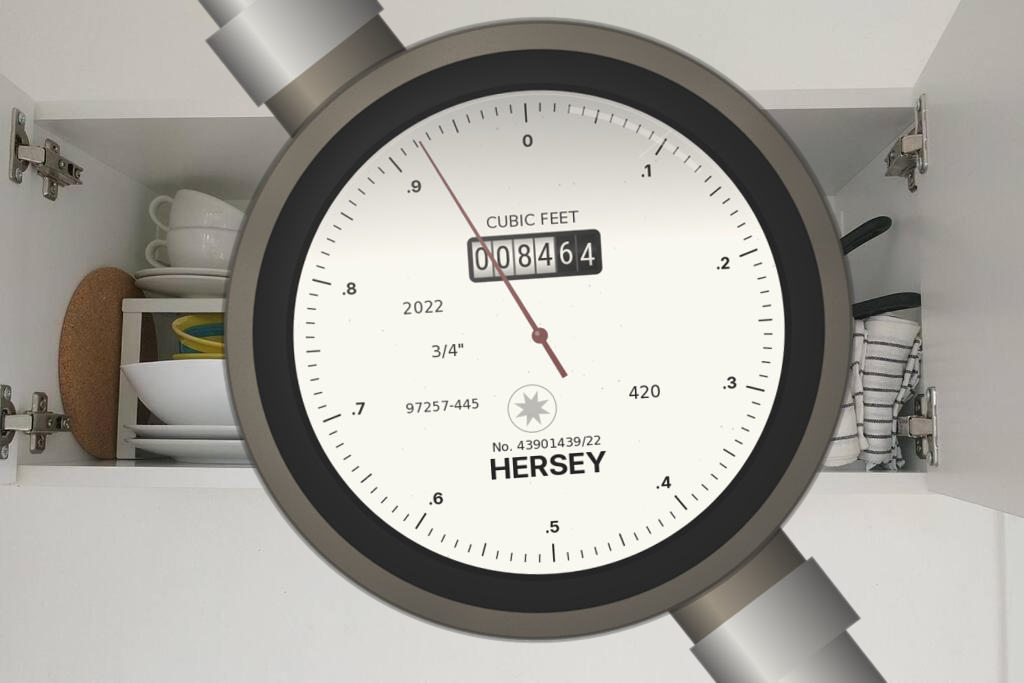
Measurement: 8463.92 ft³
